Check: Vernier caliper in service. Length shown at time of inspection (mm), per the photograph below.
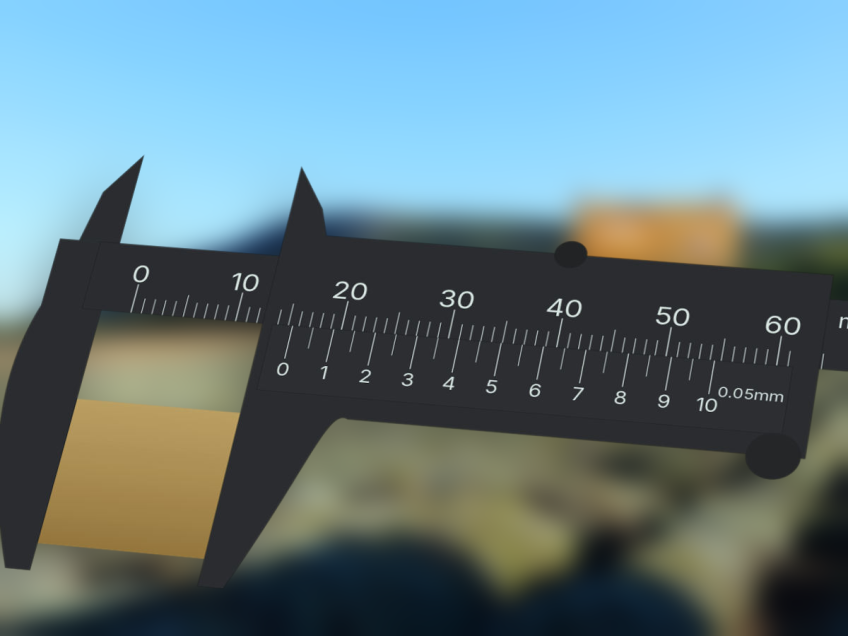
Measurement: 15.4 mm
